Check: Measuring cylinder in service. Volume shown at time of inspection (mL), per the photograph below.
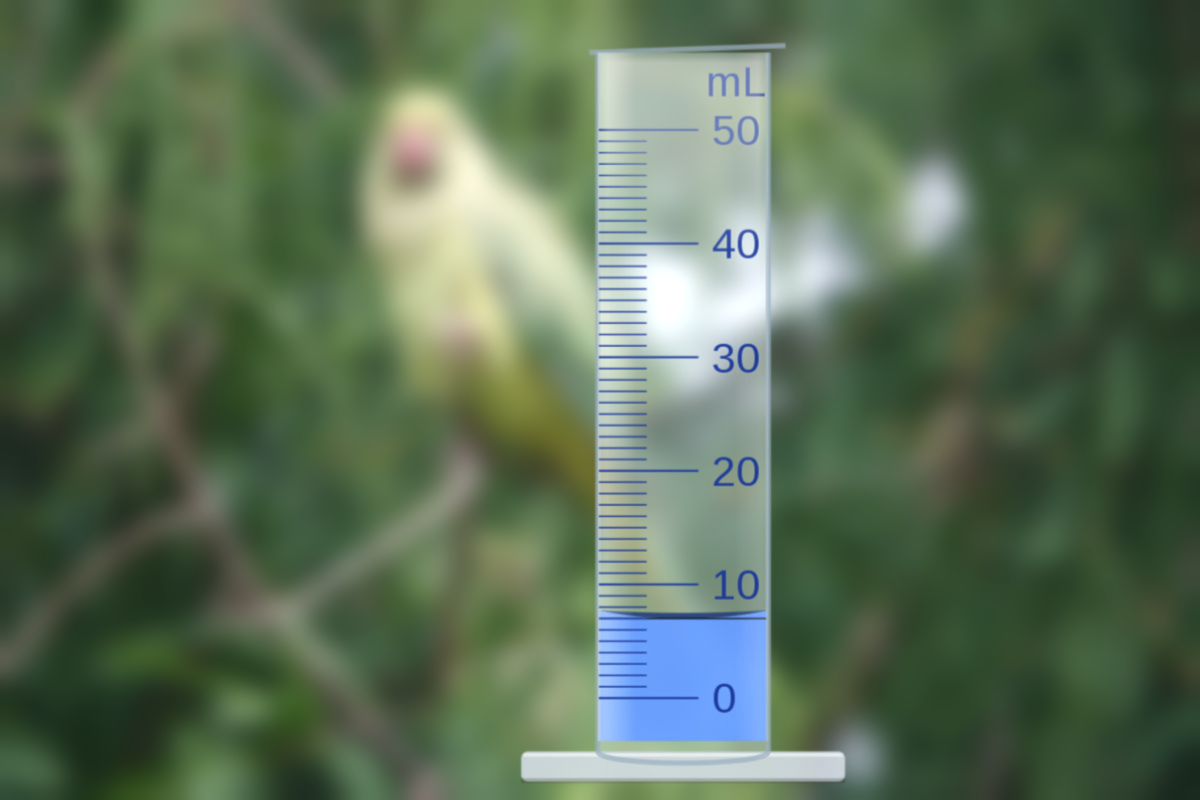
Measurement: 7 mL
